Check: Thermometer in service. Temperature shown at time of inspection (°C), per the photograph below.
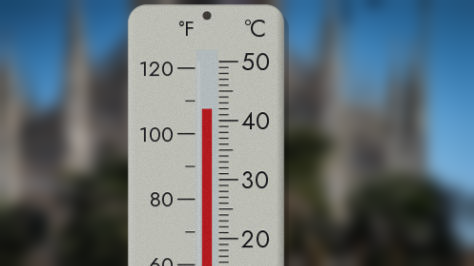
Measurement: 42 °C
